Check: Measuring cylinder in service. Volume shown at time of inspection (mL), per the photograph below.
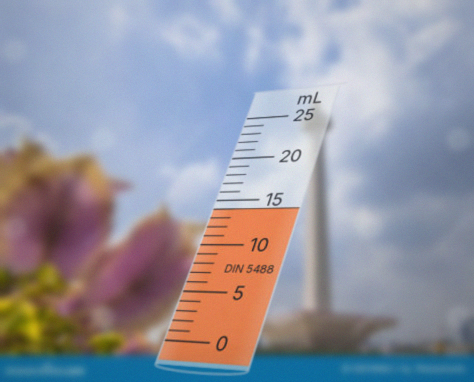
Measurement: 14 mL
